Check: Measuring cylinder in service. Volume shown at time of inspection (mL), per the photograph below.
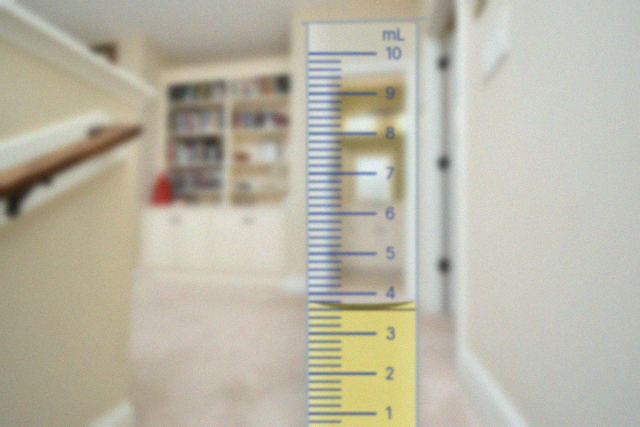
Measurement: 3.6 mL
